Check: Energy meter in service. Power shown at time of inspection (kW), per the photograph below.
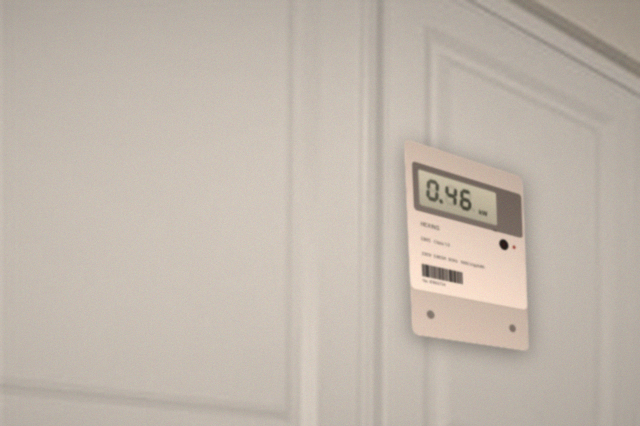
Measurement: 0.46 kW
